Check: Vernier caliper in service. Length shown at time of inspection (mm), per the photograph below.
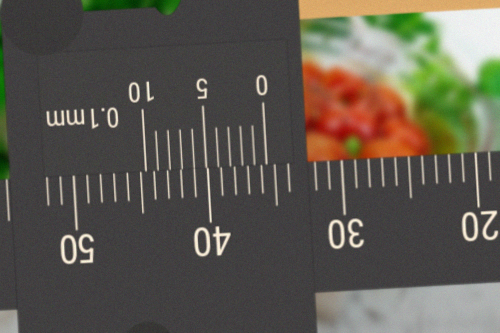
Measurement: 35.6 mm
